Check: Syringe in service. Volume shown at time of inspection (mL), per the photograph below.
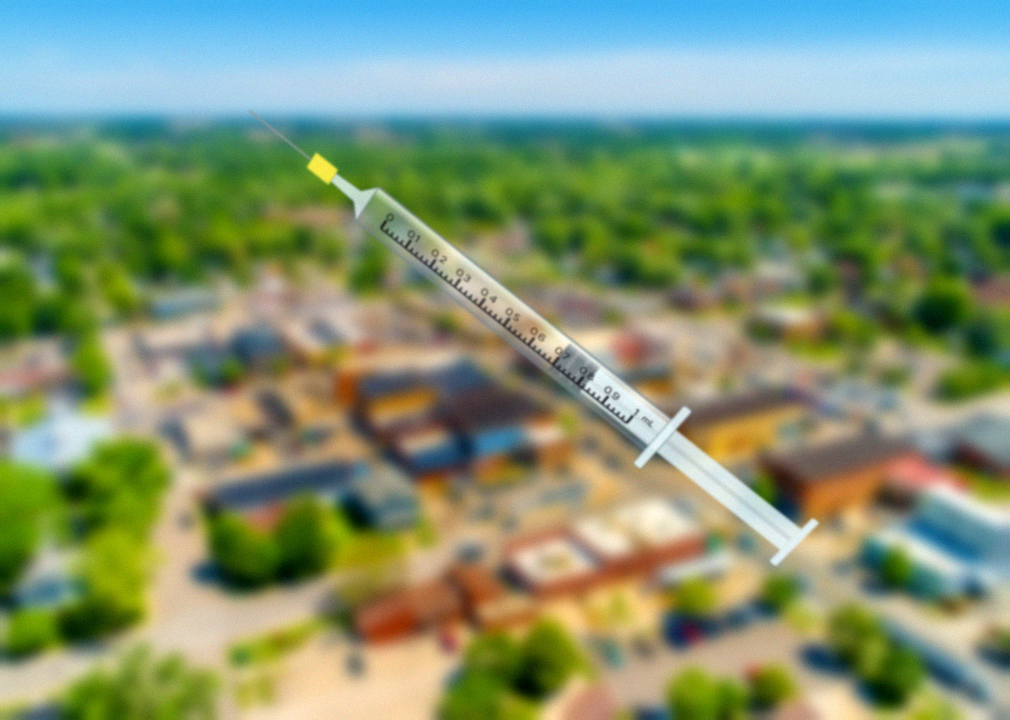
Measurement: 0.7 mL
